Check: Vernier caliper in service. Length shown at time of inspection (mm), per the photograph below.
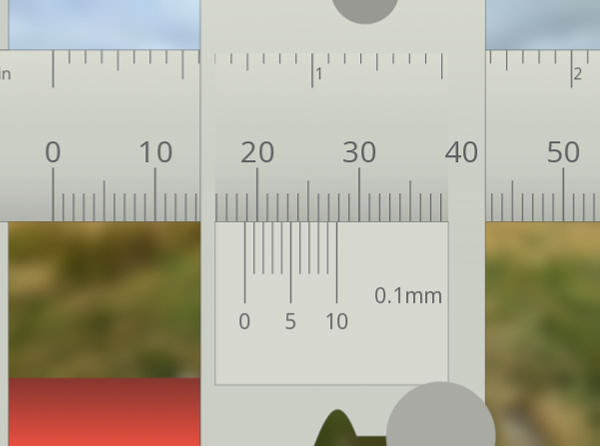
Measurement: 18.8 mm
